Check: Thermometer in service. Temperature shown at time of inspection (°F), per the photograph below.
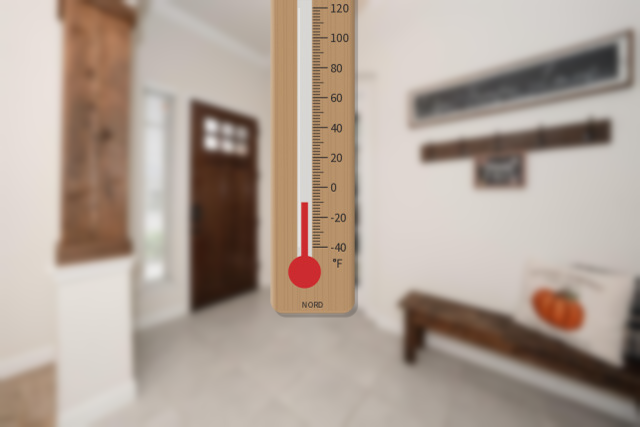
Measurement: -10 °F
